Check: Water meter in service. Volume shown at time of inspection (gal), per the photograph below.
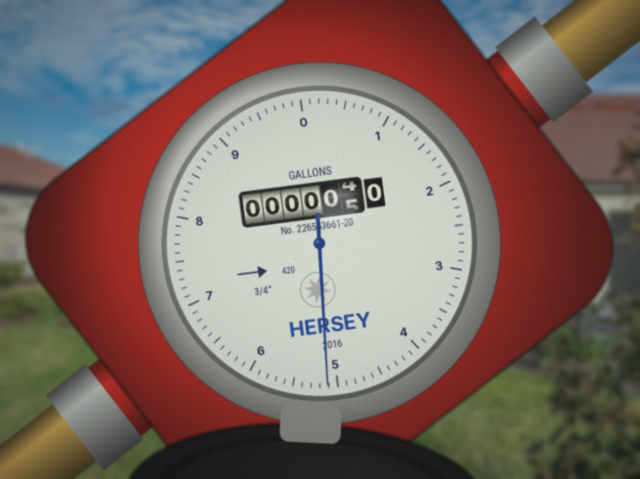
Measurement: 45.1 gal
